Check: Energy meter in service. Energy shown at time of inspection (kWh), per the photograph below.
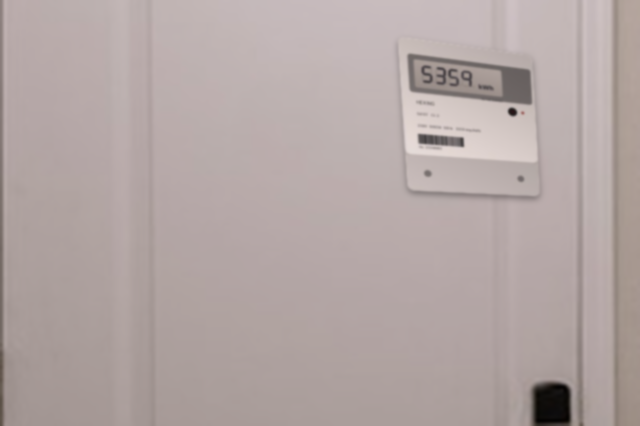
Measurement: 5359 kWh
